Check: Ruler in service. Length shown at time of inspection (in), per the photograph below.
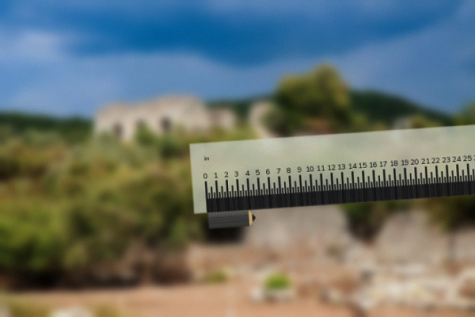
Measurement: 4.5 in
